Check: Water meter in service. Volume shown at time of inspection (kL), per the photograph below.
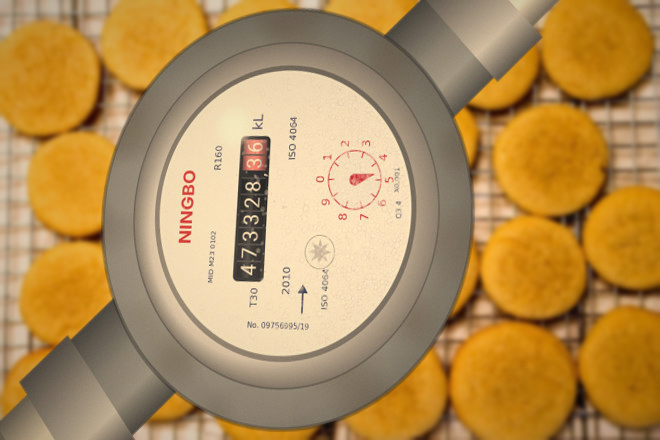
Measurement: 473328.364 kL
